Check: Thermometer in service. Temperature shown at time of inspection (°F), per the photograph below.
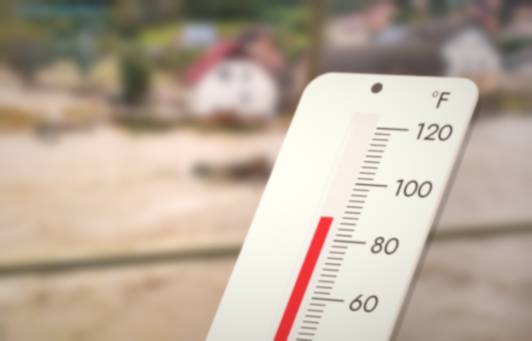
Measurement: 88 °F
